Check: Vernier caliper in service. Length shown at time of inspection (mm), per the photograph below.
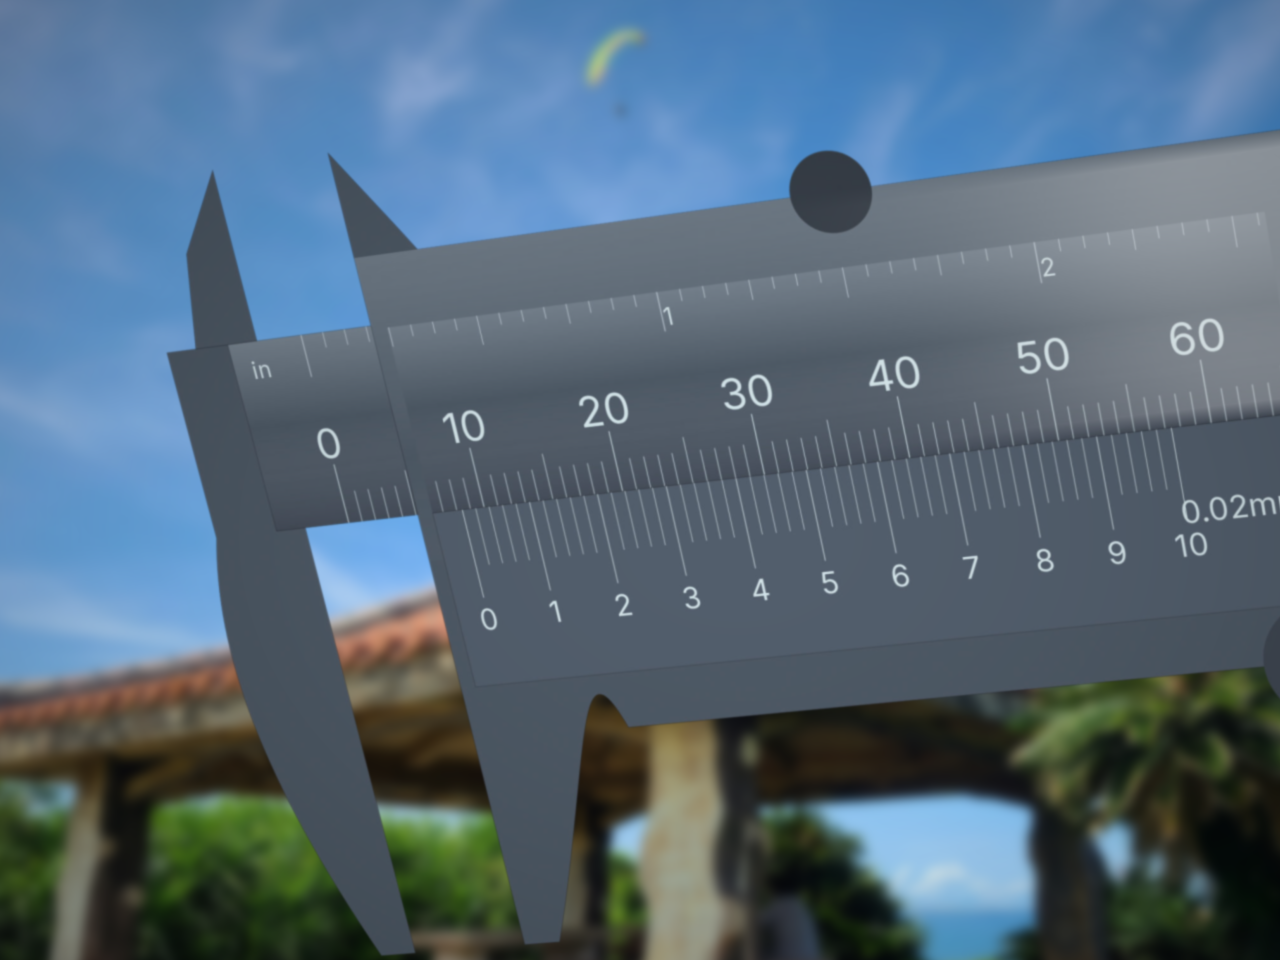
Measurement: 8.4 mm
